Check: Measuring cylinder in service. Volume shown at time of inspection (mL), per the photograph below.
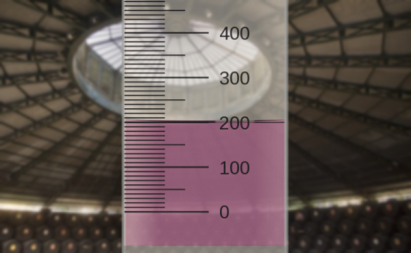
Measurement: 200 mL
